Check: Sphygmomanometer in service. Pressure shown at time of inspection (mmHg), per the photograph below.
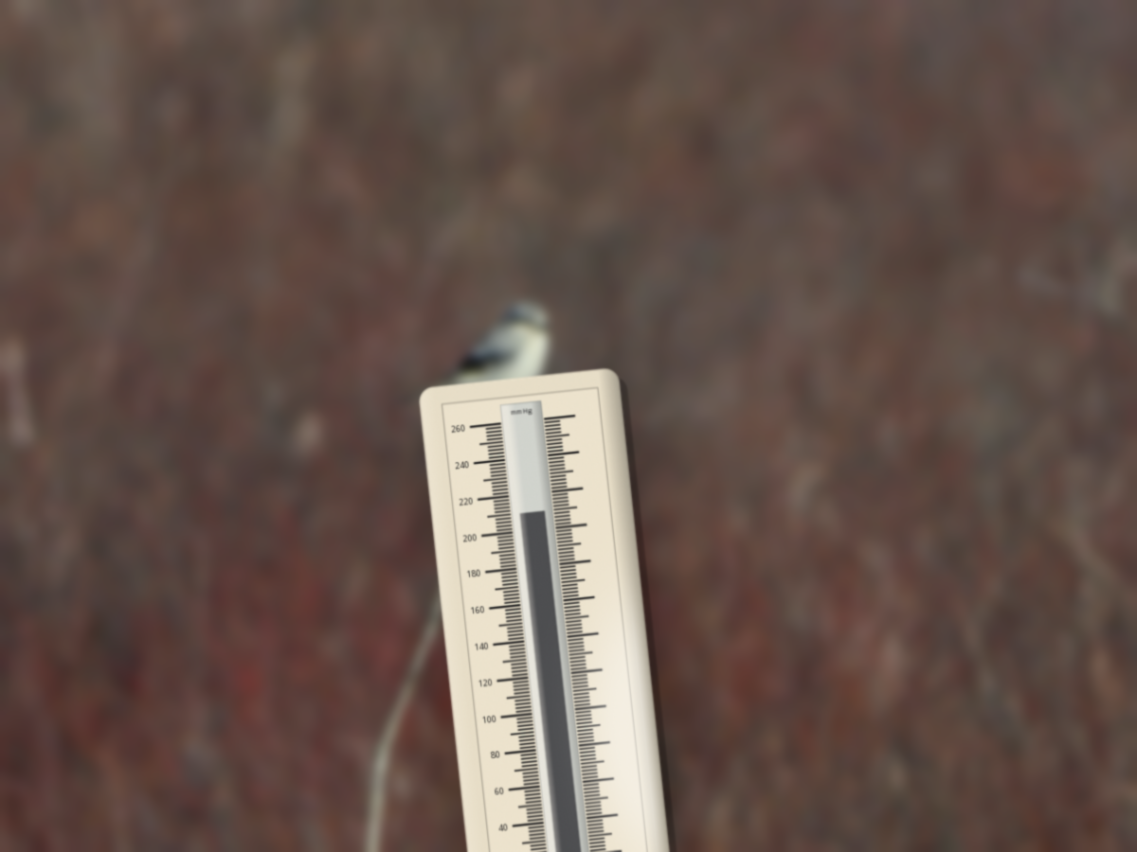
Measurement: 210 mmHg
